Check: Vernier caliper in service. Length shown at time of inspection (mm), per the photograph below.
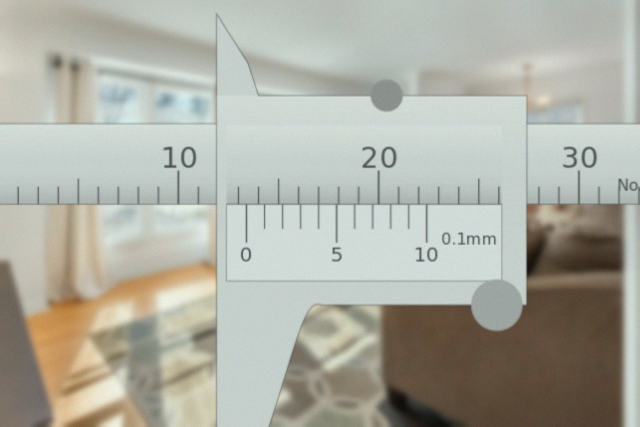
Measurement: 13.4 mm
